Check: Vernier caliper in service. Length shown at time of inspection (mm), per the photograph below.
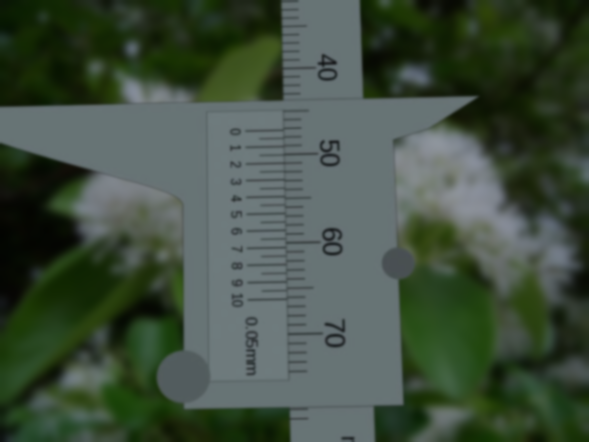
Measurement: 47.2 mm
